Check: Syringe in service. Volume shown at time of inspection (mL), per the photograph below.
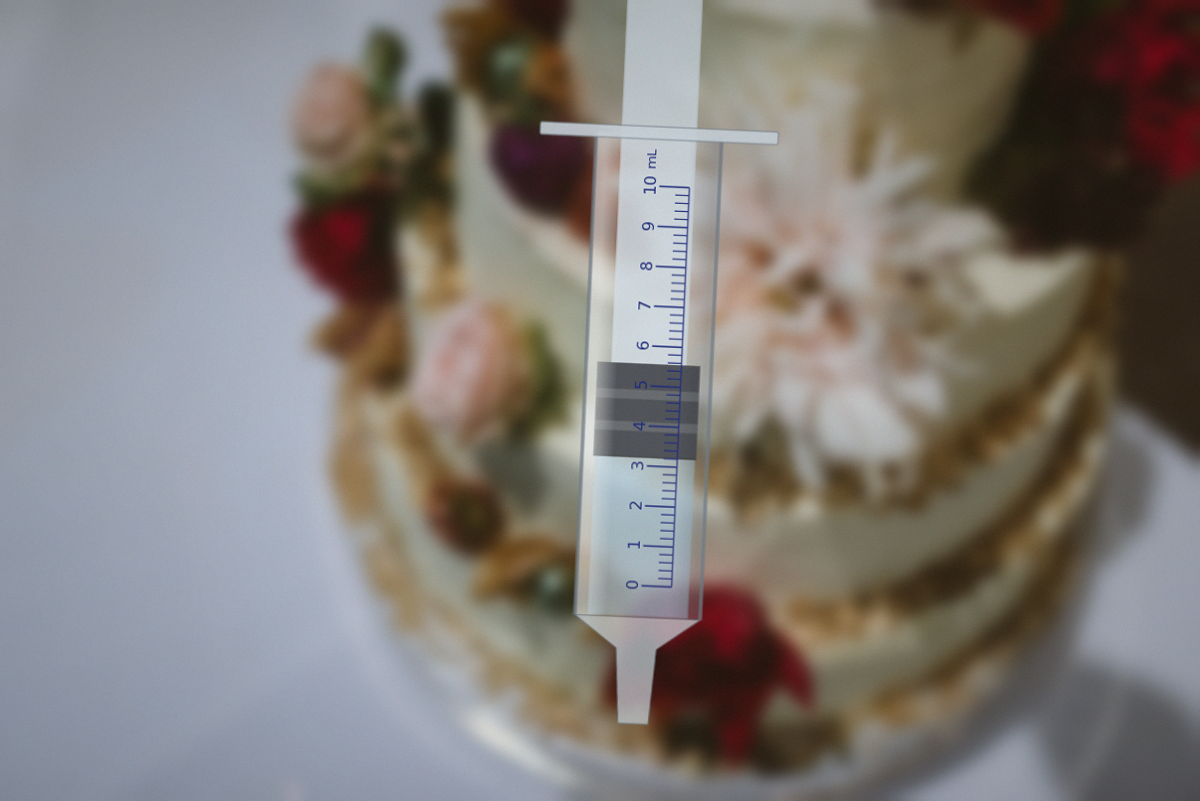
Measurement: 3.2 mL
